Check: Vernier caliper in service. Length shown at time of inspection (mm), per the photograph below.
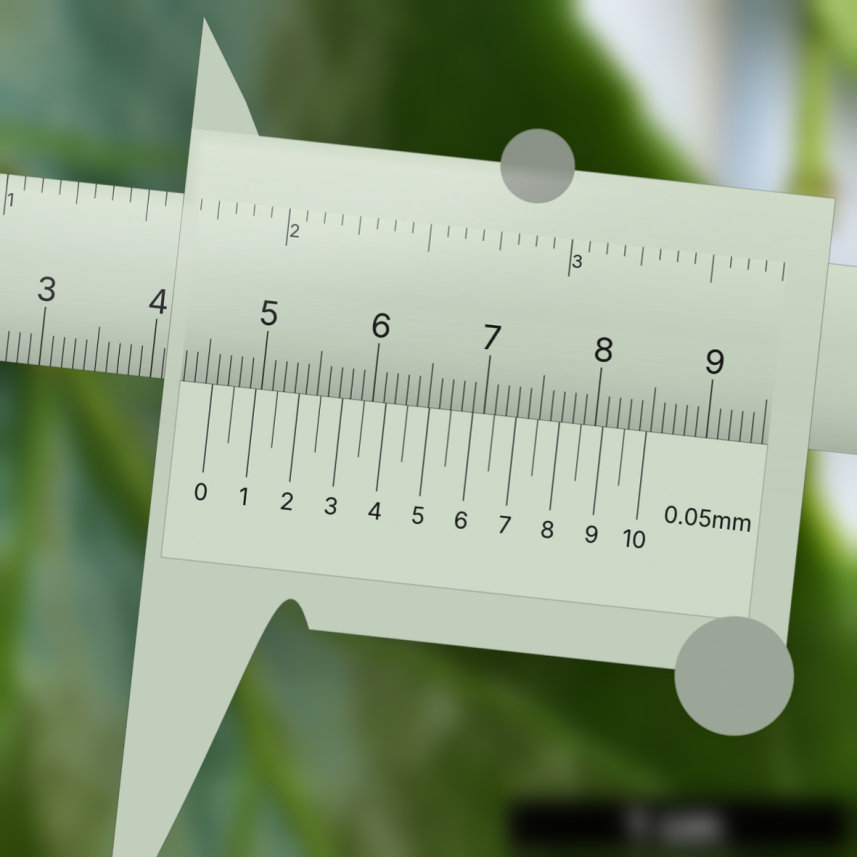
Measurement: 45.6 mm
